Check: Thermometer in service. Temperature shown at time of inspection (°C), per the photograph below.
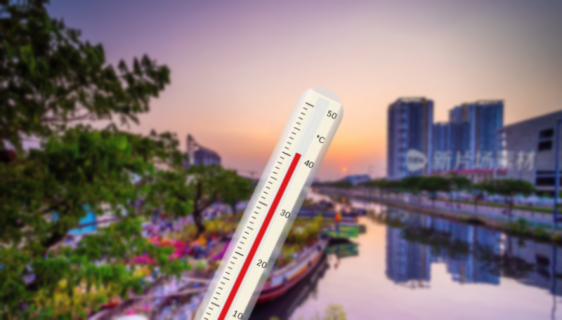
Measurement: 41 °C
